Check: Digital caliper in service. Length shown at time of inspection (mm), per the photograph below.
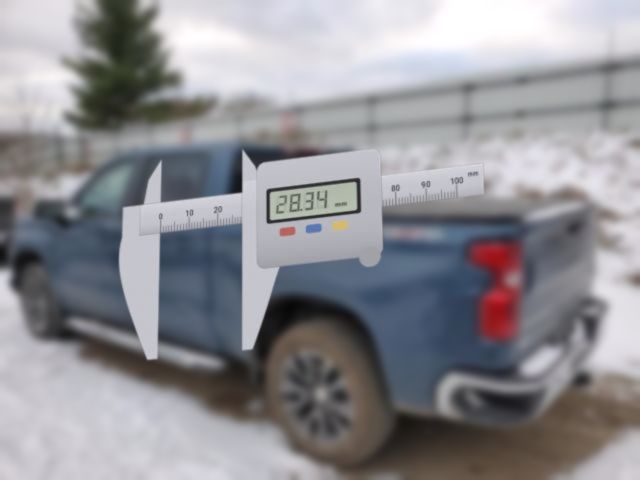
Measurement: 28.34 mm
